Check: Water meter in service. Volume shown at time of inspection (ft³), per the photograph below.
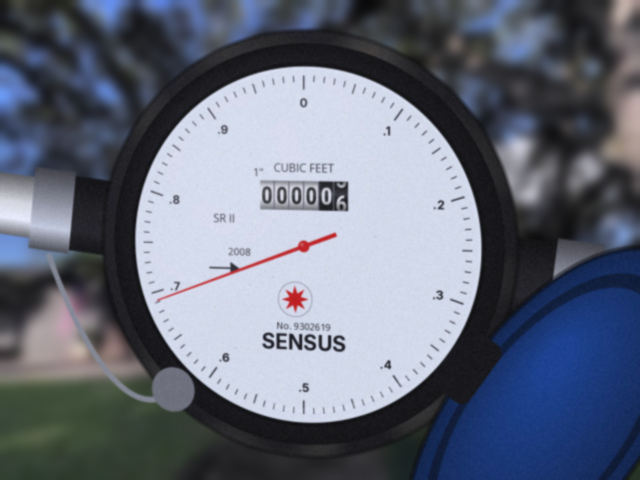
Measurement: 5.69 ft³
